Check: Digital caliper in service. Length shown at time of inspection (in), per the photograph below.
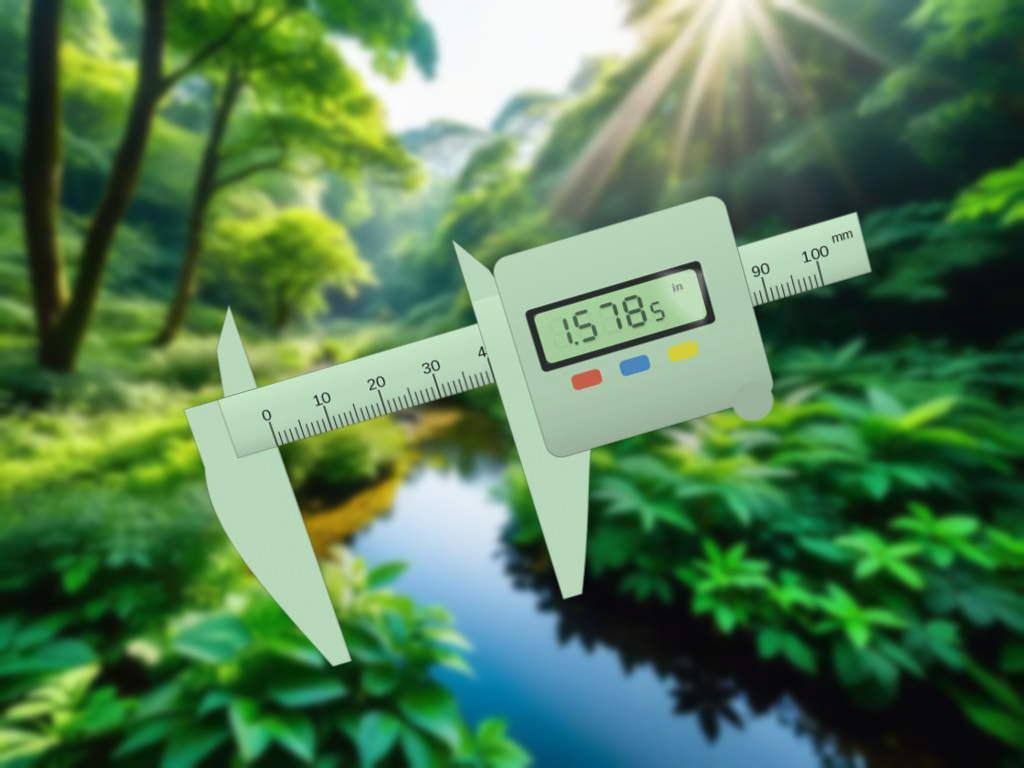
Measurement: 1.5785 in
